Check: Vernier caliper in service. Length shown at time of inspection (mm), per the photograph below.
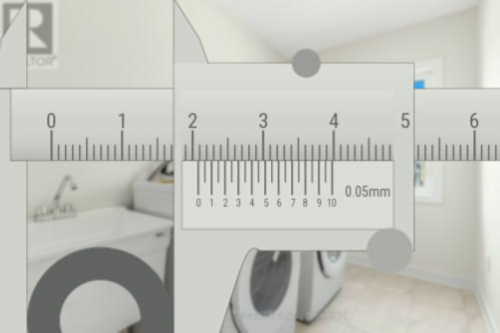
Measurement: 20.8 mm
